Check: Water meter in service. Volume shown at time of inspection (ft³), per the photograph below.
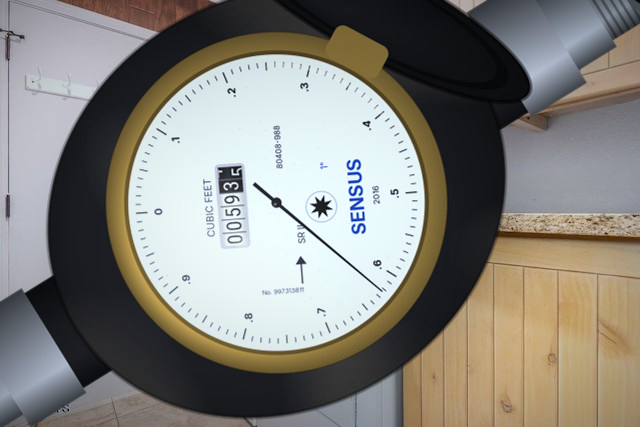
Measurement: 5934.62 ft³
